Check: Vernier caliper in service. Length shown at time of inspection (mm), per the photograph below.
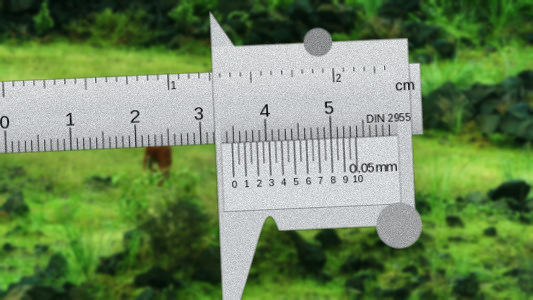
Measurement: 34.8 mm
